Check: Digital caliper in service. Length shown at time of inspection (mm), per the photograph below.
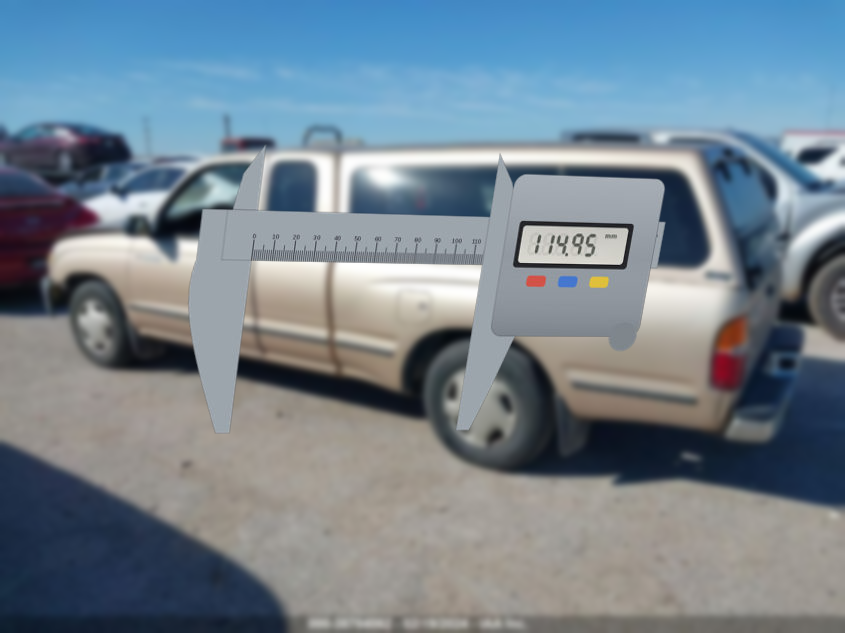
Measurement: 114.95 mm
